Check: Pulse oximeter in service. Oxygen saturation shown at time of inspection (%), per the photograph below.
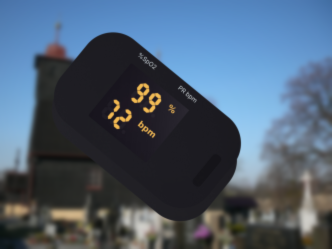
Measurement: 99 %
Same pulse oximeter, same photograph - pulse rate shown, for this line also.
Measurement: 72 bpm
